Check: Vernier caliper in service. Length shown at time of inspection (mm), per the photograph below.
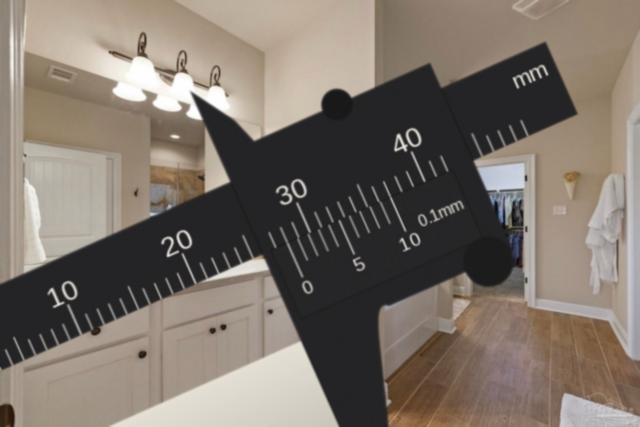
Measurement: 28.0 mm
